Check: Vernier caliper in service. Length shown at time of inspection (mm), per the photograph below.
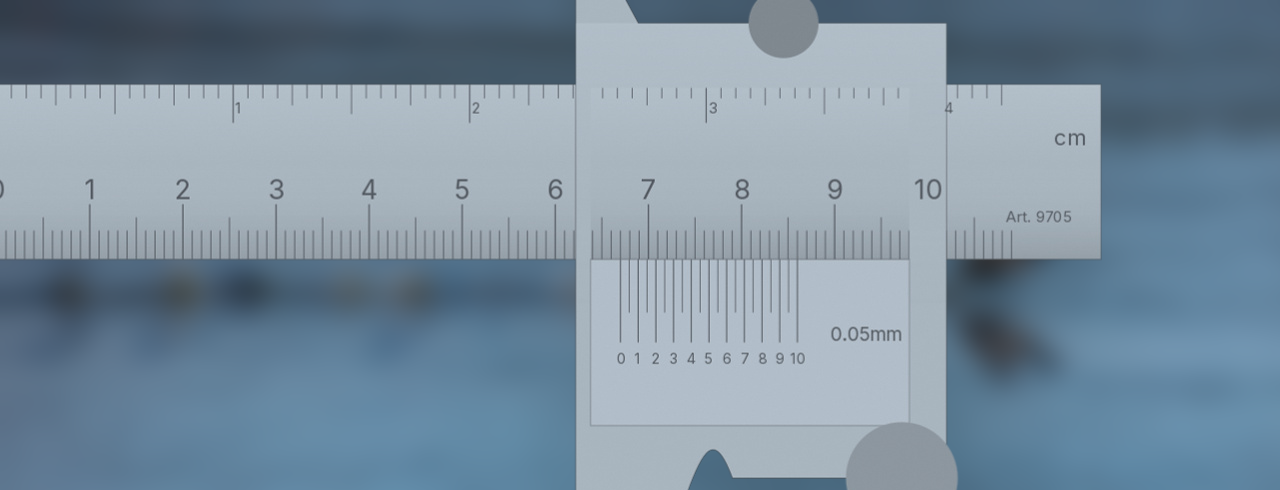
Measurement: 67.0 mm
